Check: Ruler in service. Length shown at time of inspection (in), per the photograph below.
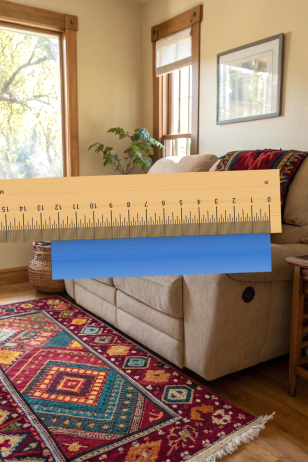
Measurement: 12.5 in
